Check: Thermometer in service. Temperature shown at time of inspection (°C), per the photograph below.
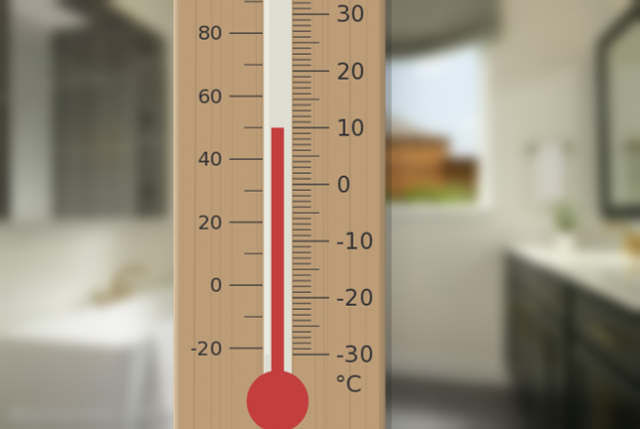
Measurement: 10 °C
